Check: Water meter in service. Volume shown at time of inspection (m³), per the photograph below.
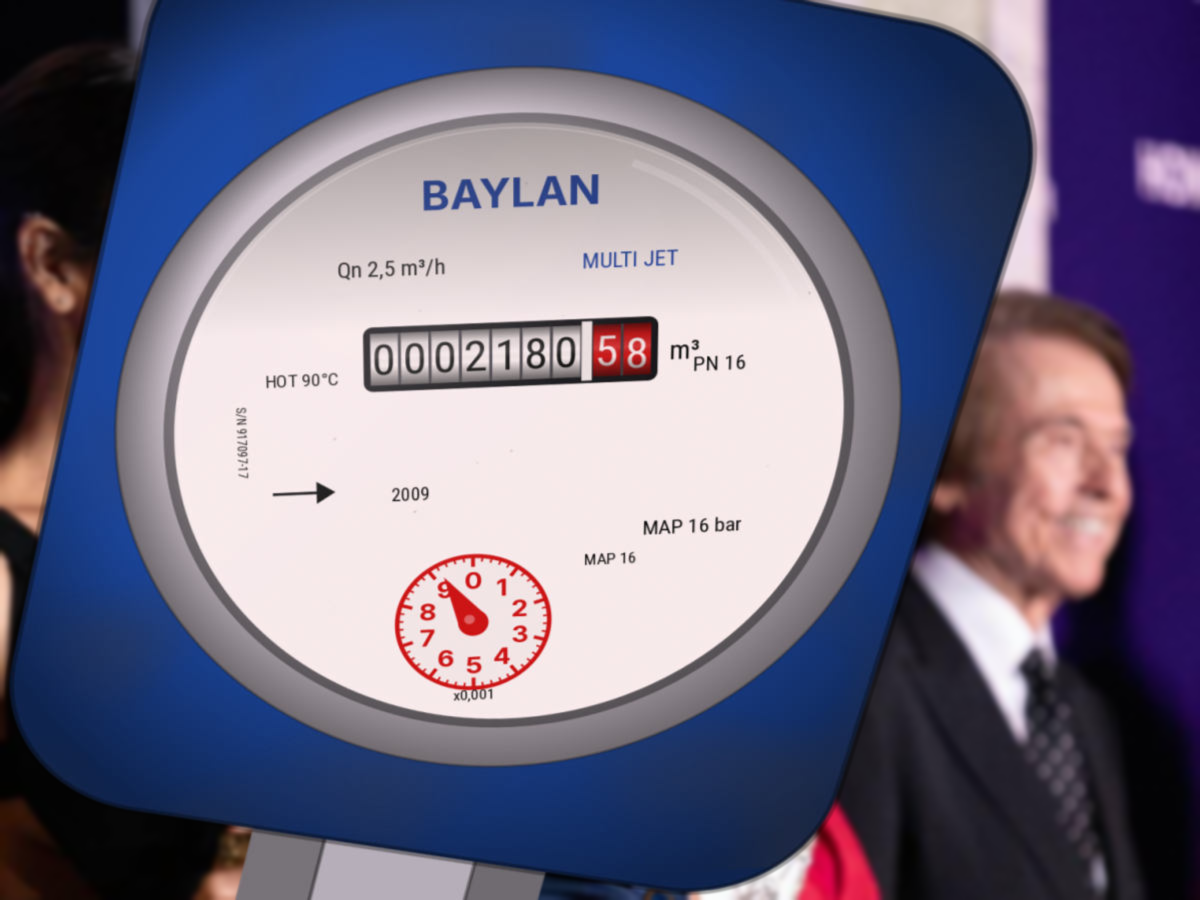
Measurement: 2180.579 m³
